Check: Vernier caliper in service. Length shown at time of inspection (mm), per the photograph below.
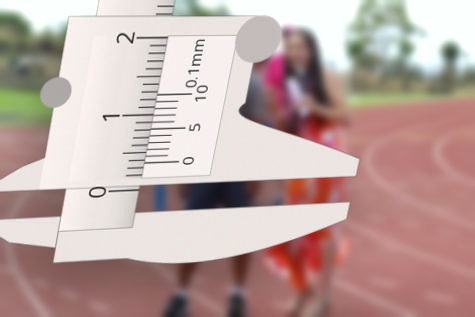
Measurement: 3.6 mm
